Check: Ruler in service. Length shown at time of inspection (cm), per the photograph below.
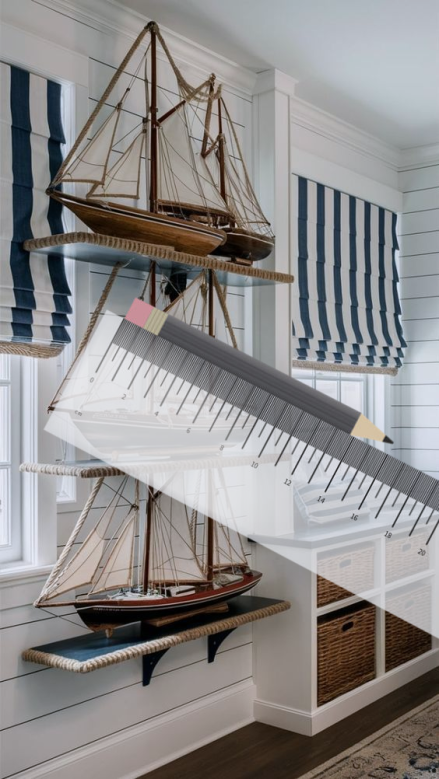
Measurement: 16 cm
